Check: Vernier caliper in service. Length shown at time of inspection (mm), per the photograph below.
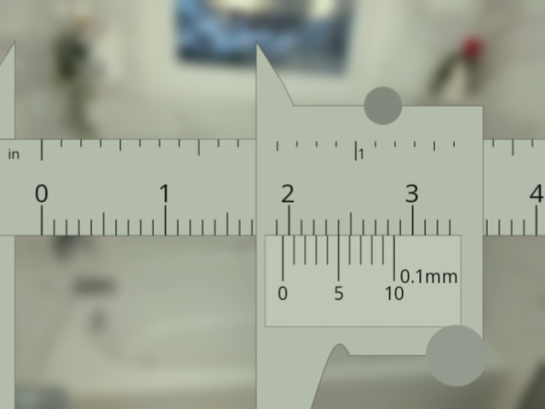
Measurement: 19.5 mm
